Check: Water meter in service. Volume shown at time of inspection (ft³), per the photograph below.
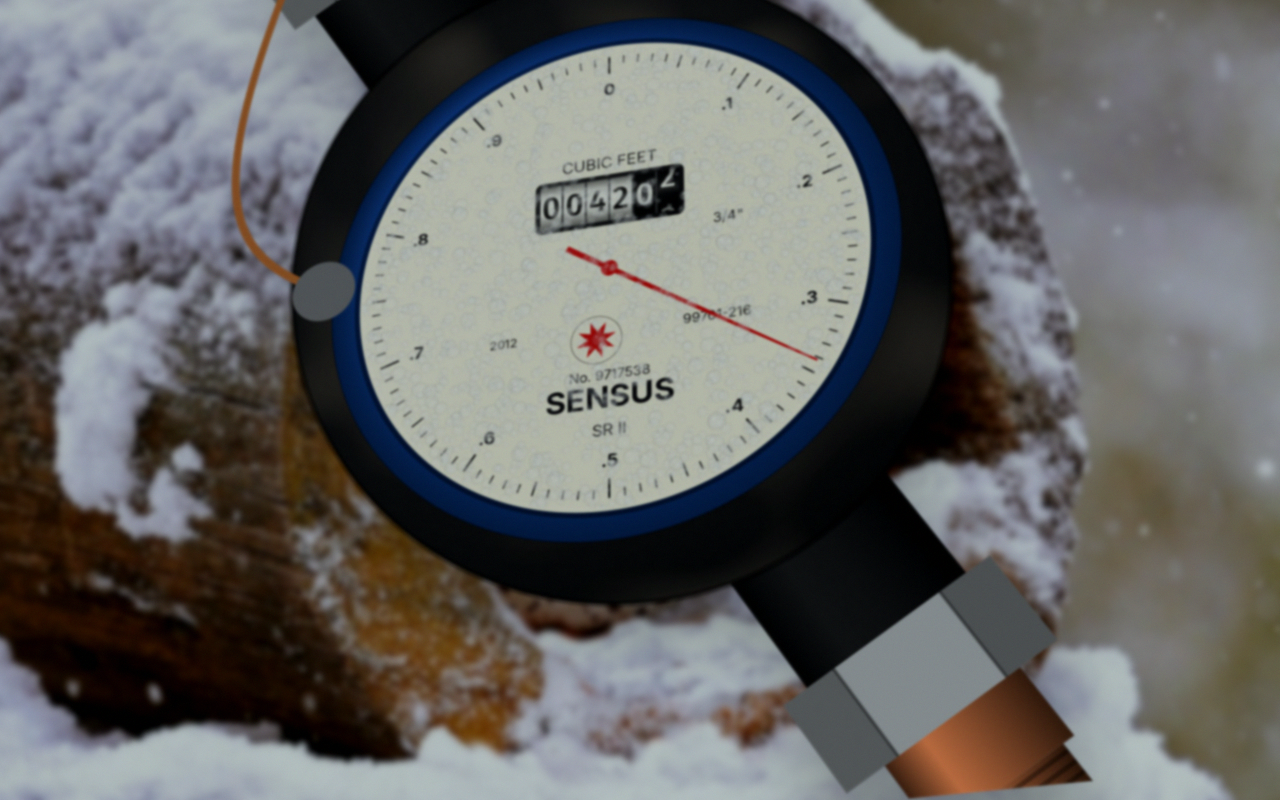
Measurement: 4202.34 ft³
